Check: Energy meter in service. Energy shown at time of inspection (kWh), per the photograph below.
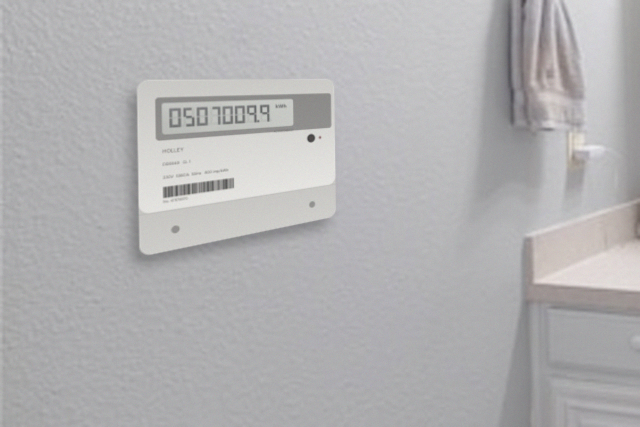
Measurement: 507009.9 kWh
